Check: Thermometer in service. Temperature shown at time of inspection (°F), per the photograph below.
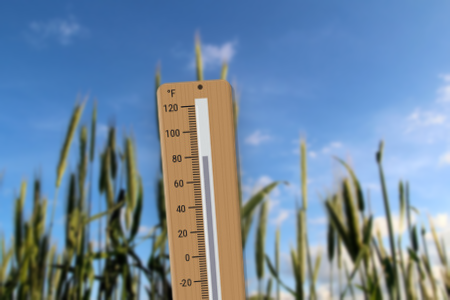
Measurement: 80 °F
